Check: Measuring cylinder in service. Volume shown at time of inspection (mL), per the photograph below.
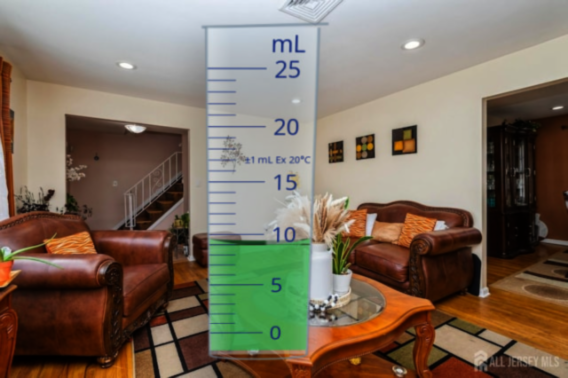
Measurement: 9 mL
